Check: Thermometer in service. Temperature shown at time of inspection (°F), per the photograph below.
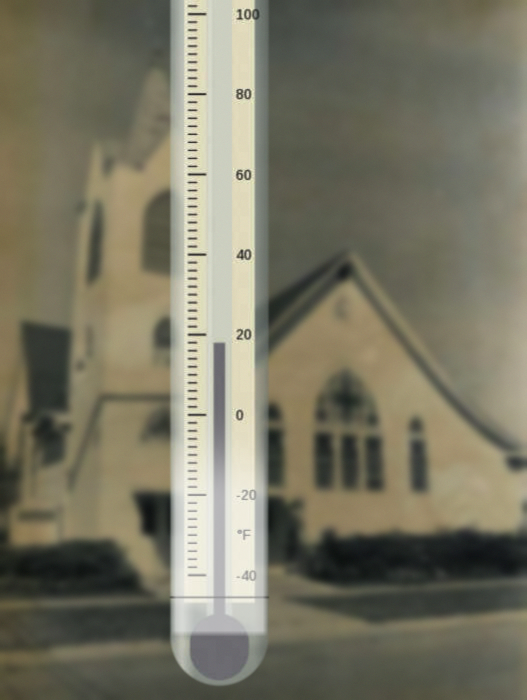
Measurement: 18 °F
